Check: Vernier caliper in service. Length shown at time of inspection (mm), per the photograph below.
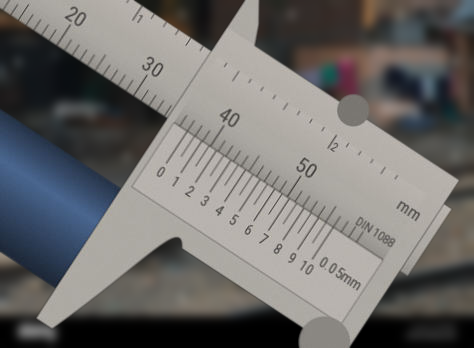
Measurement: 37.0 mm
